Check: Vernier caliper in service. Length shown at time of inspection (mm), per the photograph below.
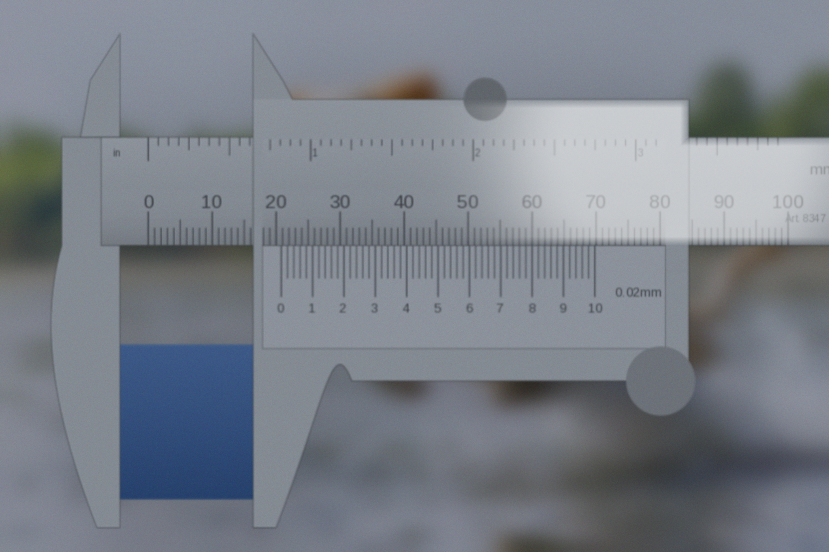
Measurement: 20.8 mm
